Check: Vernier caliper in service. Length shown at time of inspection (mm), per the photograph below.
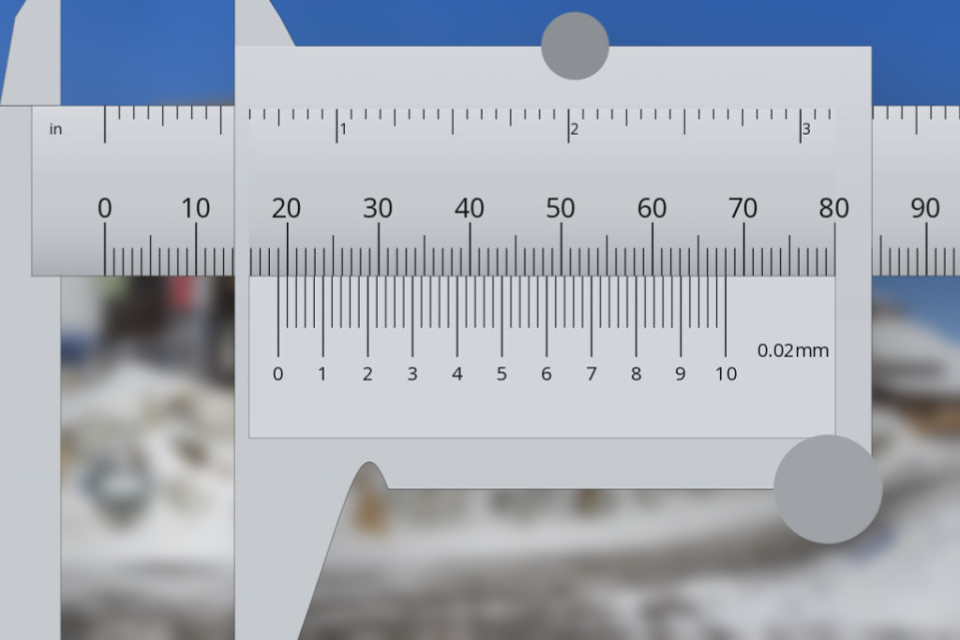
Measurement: 19.0 mm
